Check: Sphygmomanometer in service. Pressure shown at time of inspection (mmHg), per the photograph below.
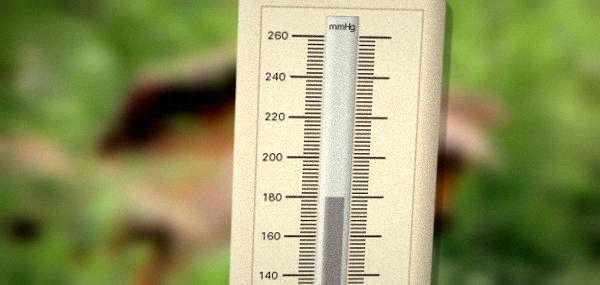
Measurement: 180 mmHg
